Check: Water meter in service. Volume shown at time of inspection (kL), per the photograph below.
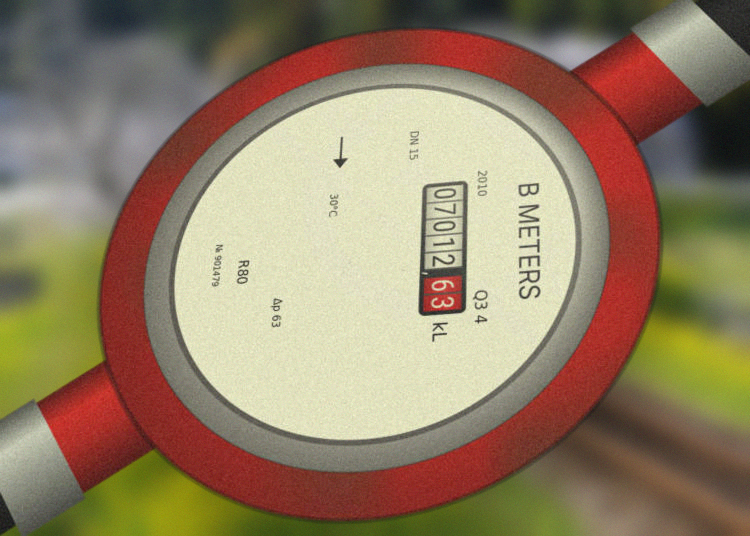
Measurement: 7012.63 kL
